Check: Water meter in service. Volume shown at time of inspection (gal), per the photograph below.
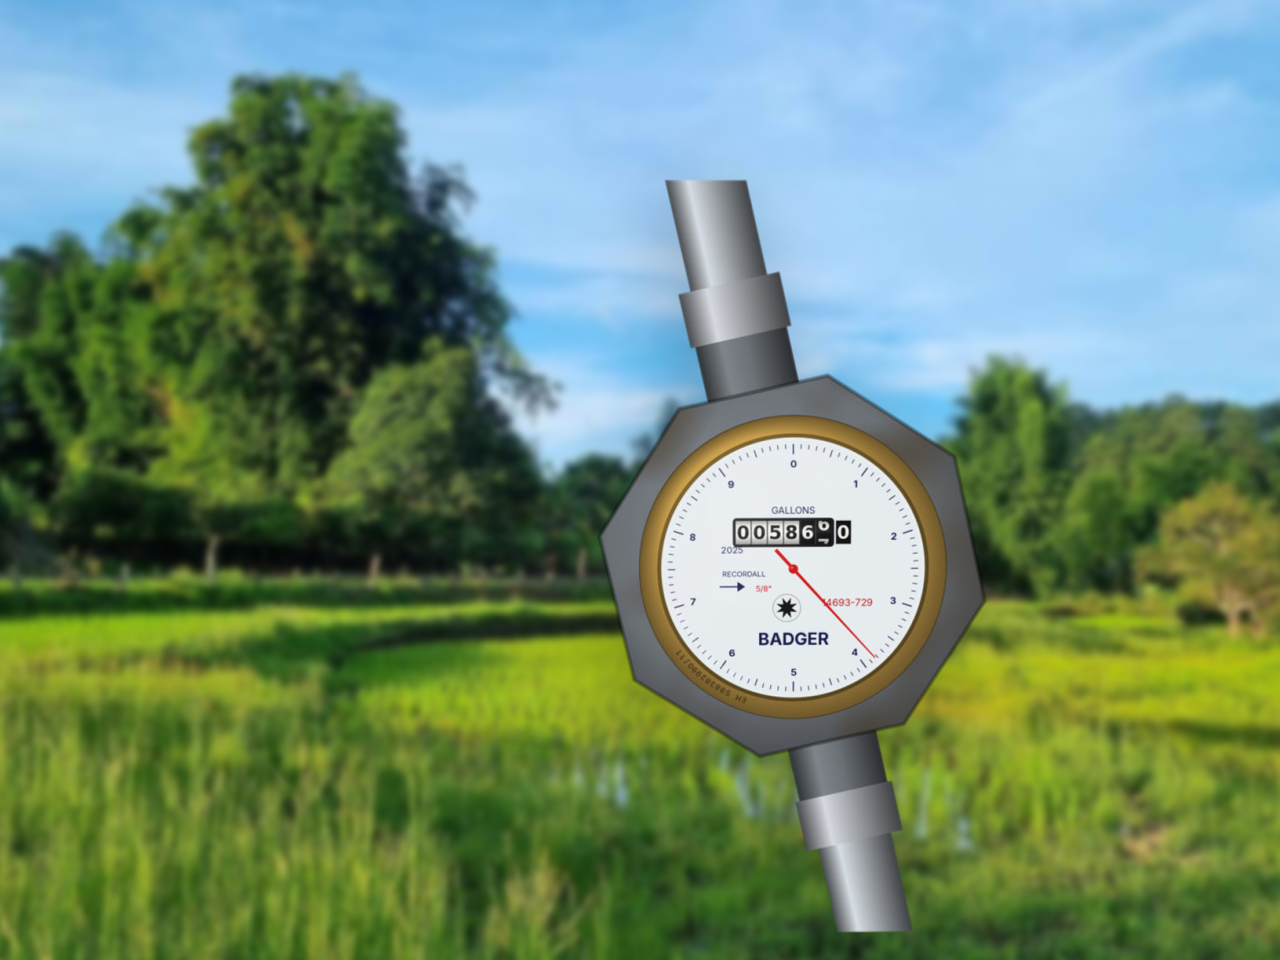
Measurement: 58663.8 gal
